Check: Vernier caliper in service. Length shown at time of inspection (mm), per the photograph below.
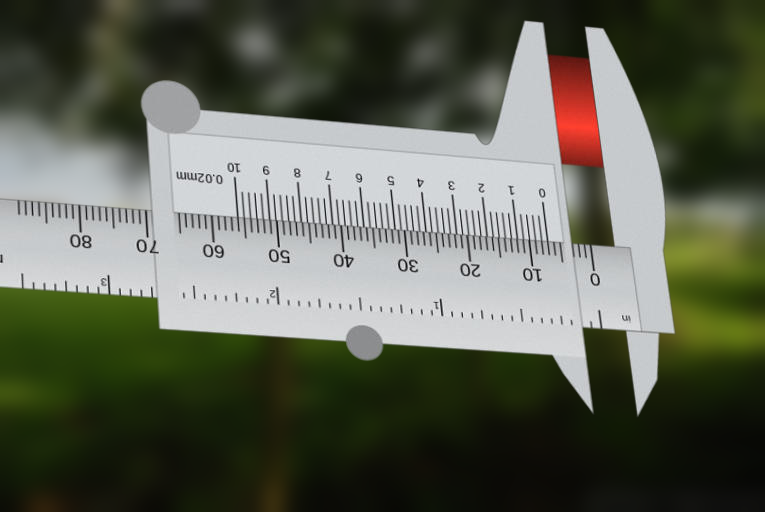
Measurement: 7.0 mm
